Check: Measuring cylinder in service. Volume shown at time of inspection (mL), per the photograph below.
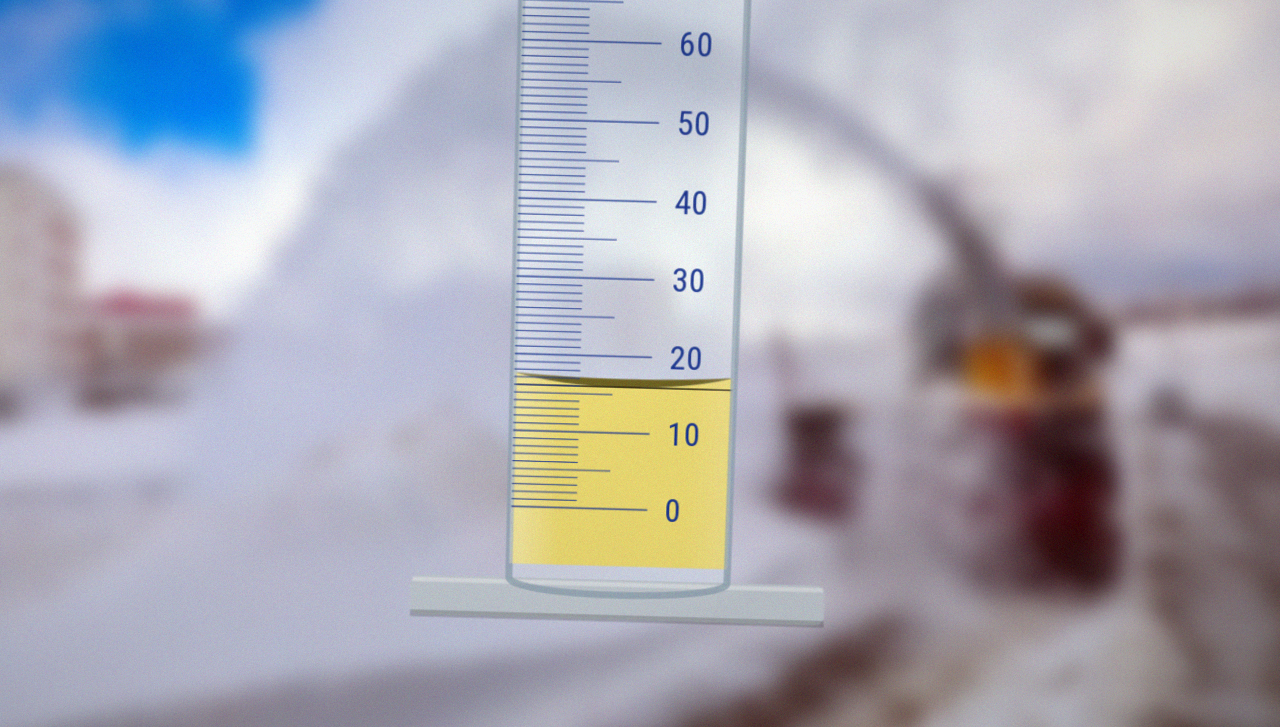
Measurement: 16 mL
